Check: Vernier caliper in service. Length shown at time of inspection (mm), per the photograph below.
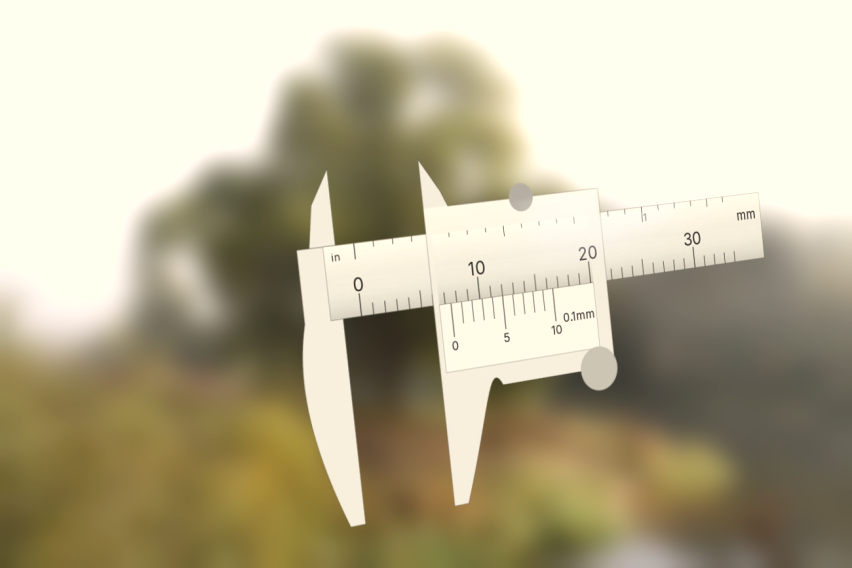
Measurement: 7.5 mm
